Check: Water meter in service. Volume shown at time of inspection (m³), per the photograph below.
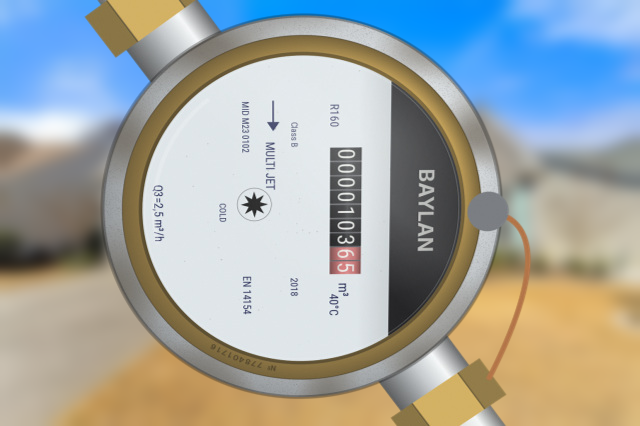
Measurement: 103.65 m³
